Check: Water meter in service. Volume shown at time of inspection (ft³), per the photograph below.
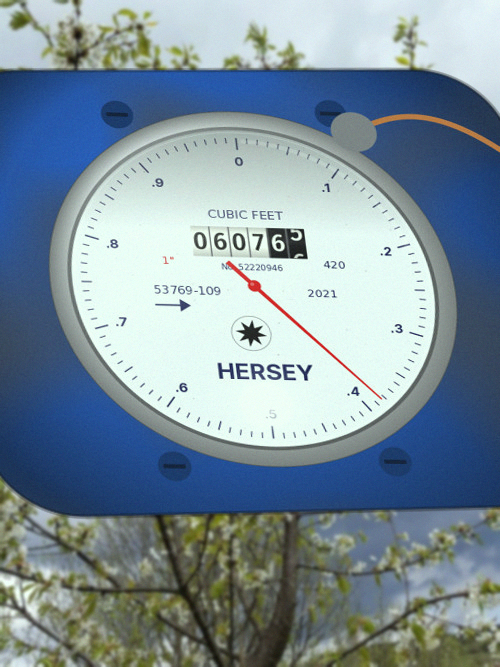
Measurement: 60765.38 ft³
